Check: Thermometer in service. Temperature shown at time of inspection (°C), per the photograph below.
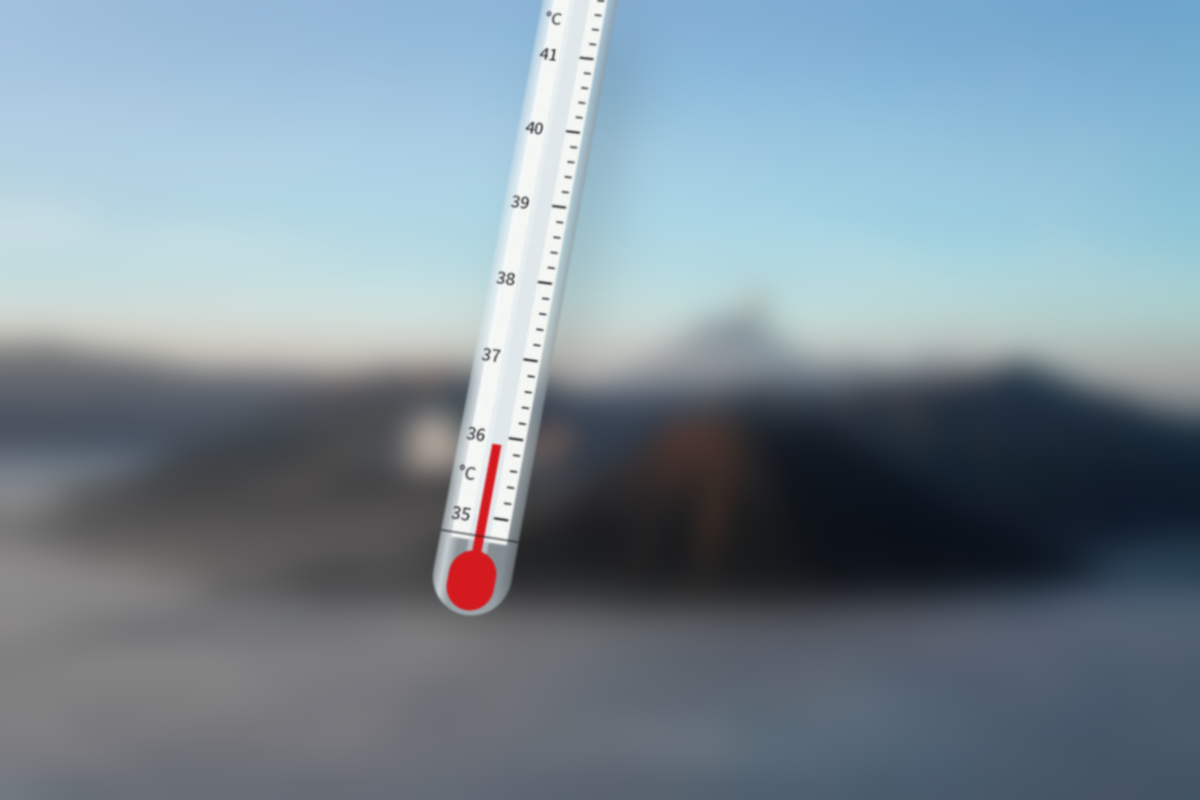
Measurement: 35.9 °C
